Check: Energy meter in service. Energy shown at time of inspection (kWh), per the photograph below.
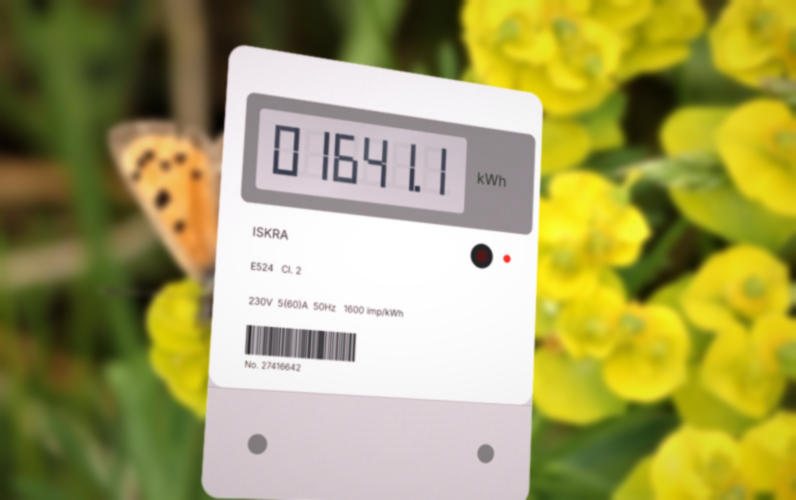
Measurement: 1641.1 kWh
